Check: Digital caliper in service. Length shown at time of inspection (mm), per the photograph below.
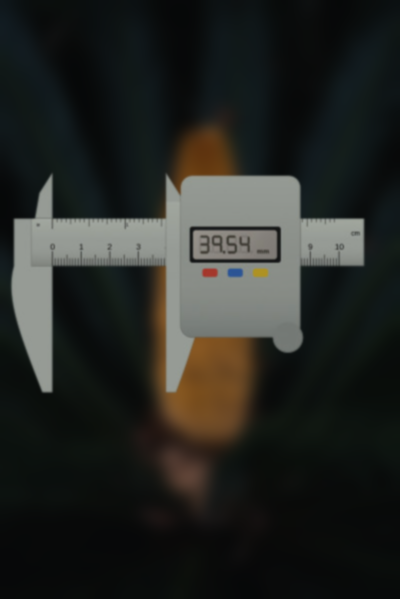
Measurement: 39.54 mm
